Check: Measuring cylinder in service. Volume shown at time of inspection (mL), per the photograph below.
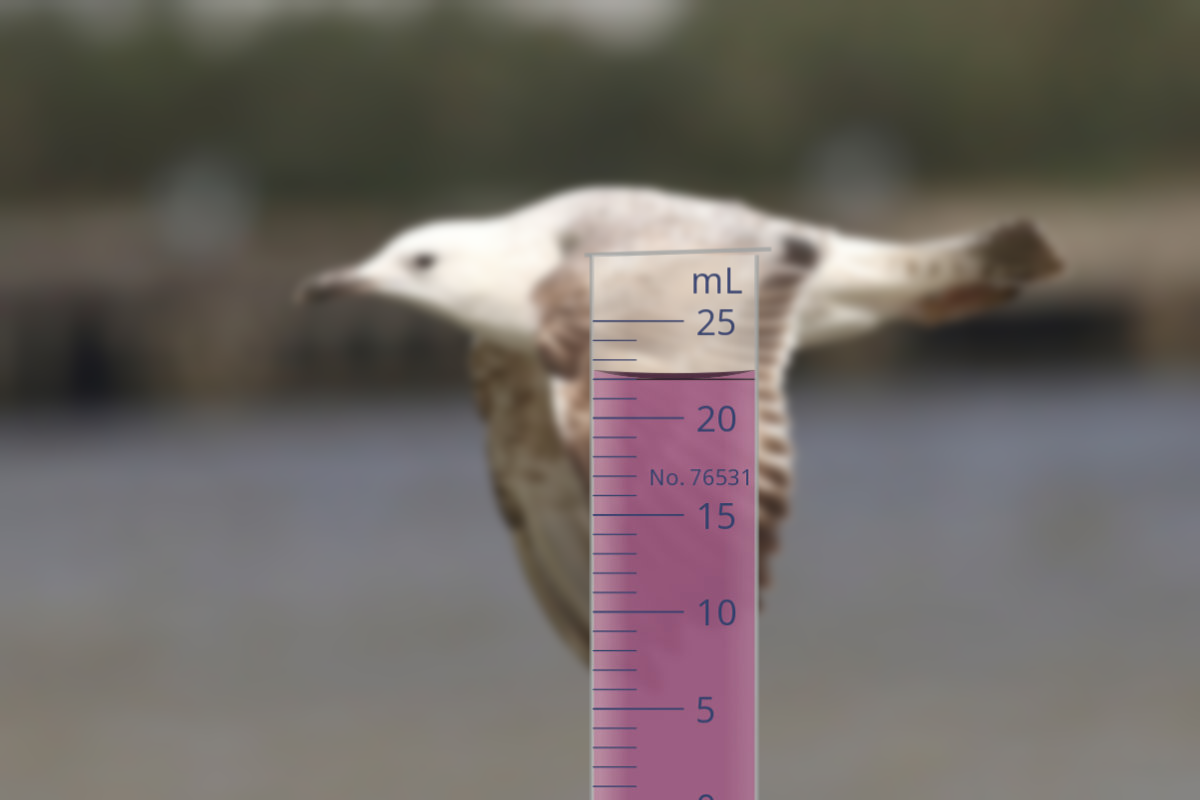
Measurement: 22 mL
